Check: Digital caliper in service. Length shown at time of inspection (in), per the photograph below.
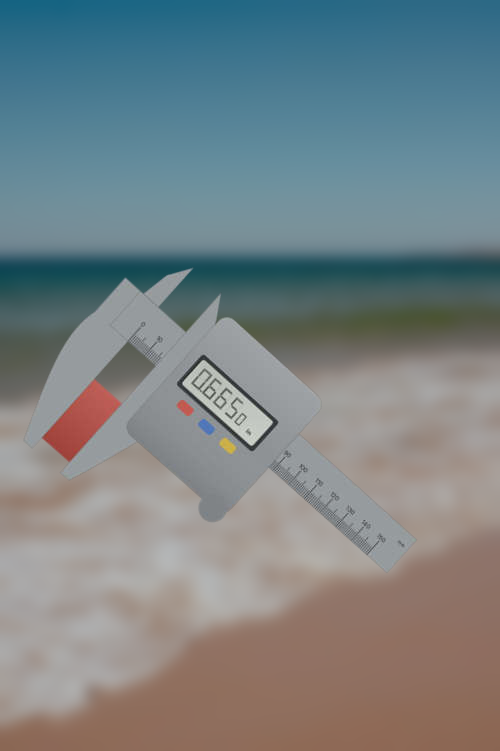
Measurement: 0.6650 in
